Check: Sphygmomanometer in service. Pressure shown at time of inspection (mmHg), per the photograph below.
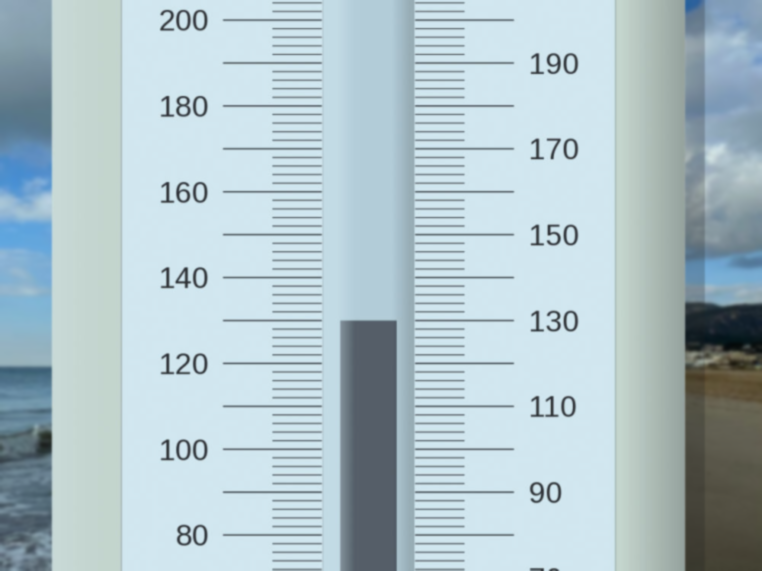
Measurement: 130 mmHg
